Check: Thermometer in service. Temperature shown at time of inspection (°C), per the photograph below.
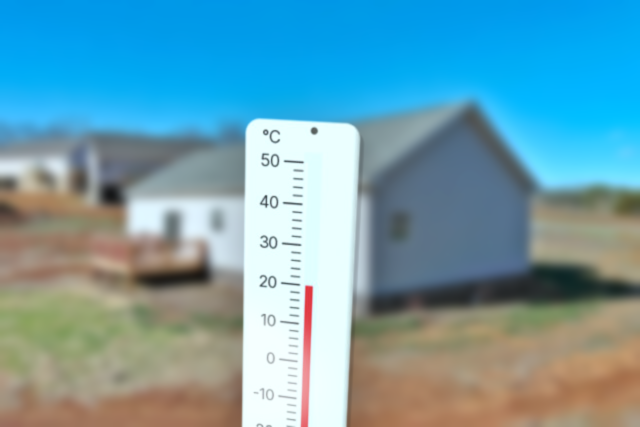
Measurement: 20 °C
